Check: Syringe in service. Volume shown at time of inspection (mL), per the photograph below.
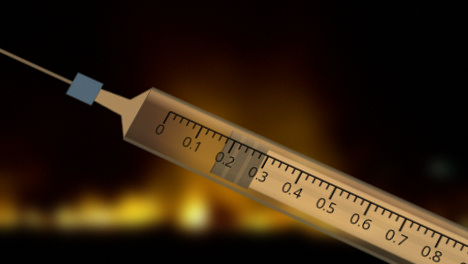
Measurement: 0.18 mL
